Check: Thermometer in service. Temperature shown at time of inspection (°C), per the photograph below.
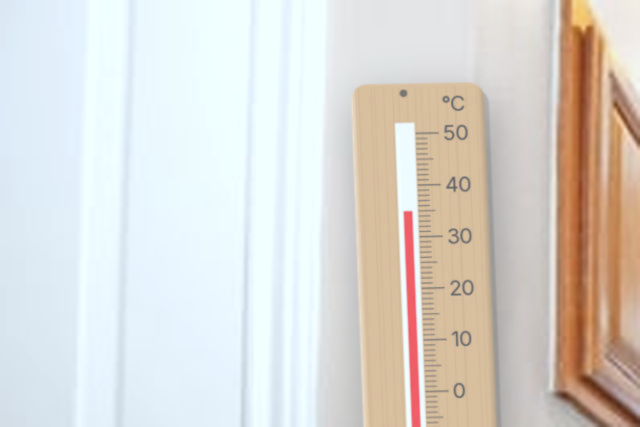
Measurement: 35 °C
